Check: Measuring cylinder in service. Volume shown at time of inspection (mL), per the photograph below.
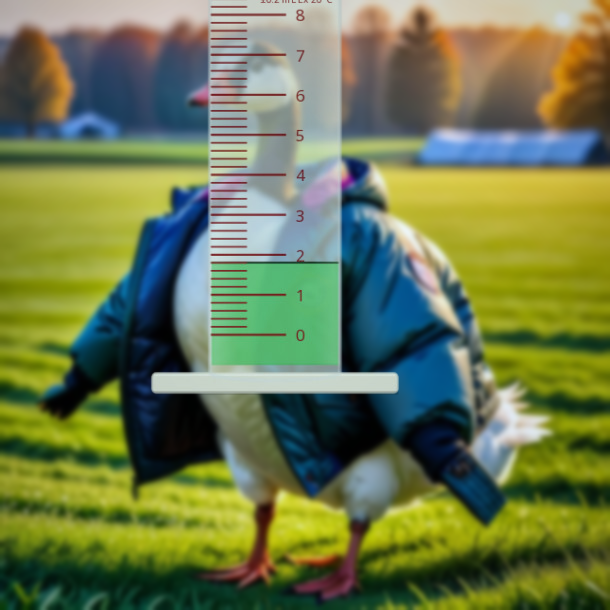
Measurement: 1.8 mL
